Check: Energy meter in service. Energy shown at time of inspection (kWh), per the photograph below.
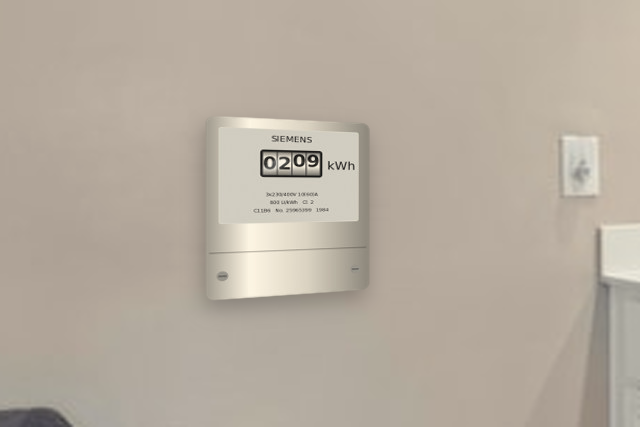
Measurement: 209 kWh
